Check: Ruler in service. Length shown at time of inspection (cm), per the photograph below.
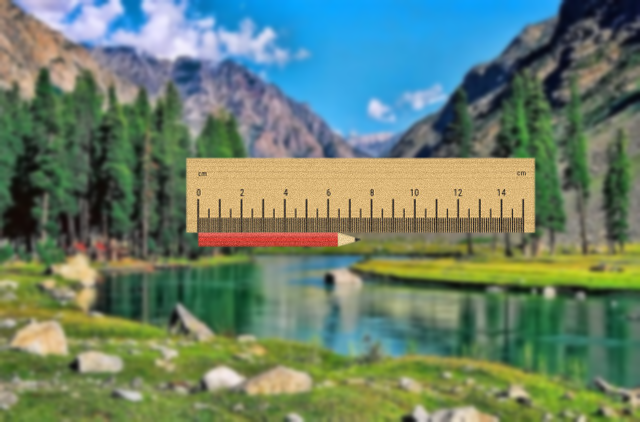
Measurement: 7.5 cm
